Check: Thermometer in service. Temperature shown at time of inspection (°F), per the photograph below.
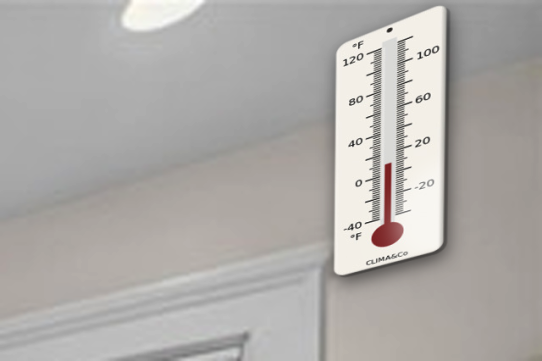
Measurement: 10 °F
